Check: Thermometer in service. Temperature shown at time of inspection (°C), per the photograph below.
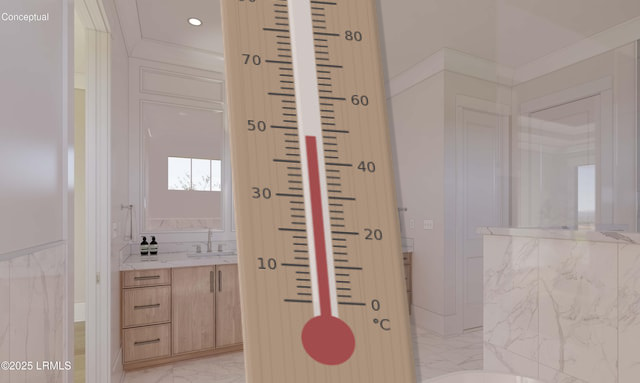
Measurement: 48 °C
